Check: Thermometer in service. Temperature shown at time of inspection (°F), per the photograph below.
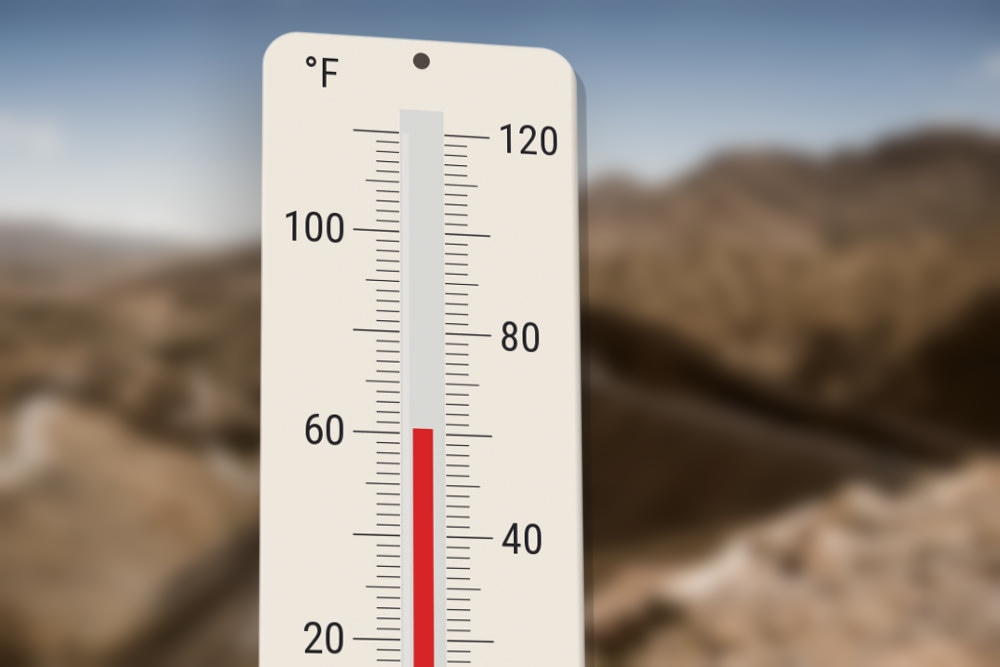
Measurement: 61 °F
